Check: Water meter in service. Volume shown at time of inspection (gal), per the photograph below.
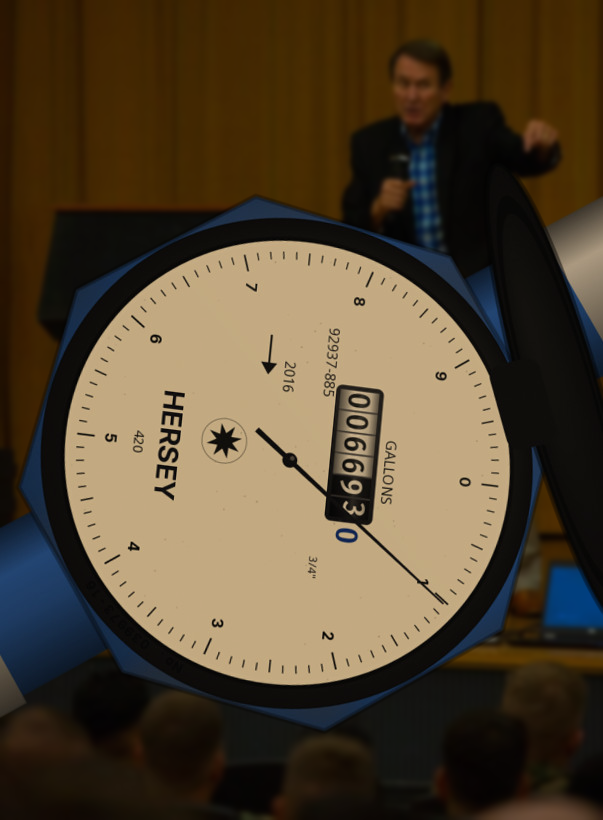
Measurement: 66931.0 gal
